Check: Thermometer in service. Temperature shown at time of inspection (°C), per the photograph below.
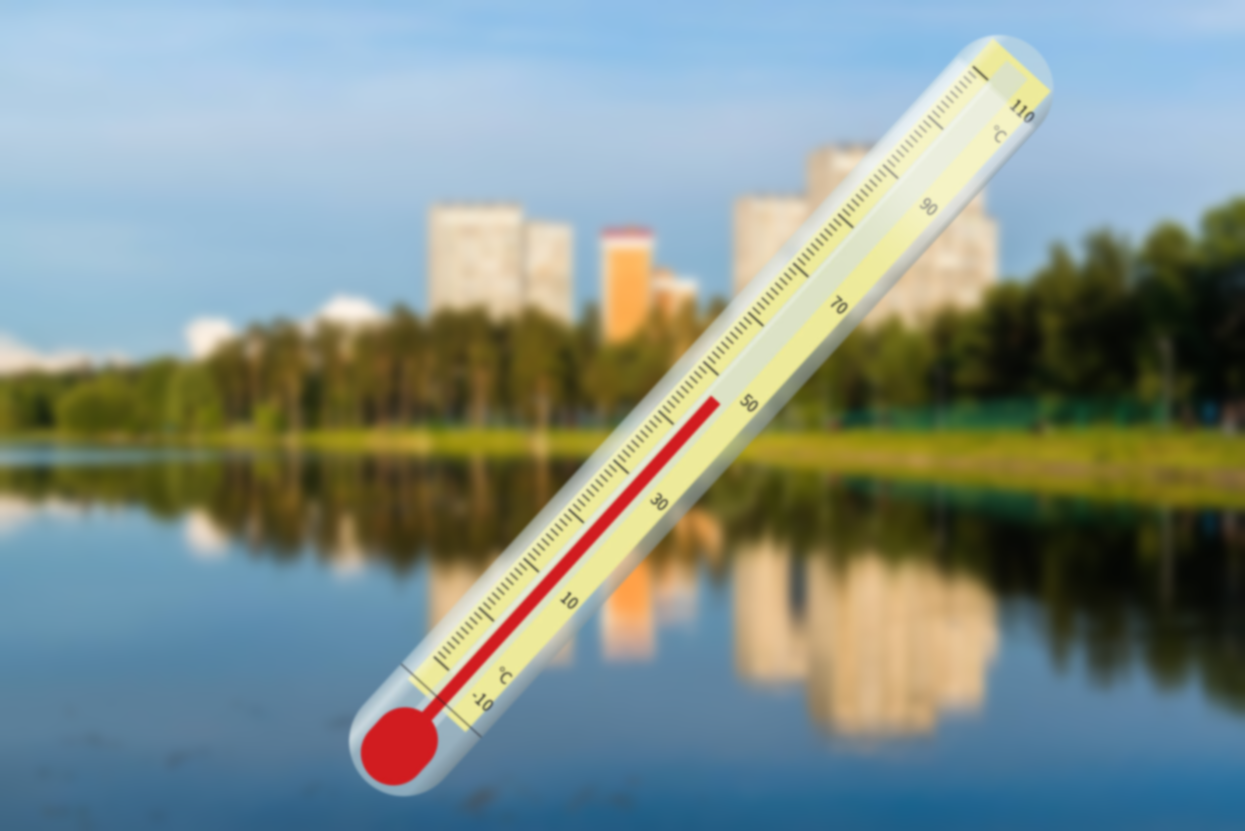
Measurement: 47 °C
